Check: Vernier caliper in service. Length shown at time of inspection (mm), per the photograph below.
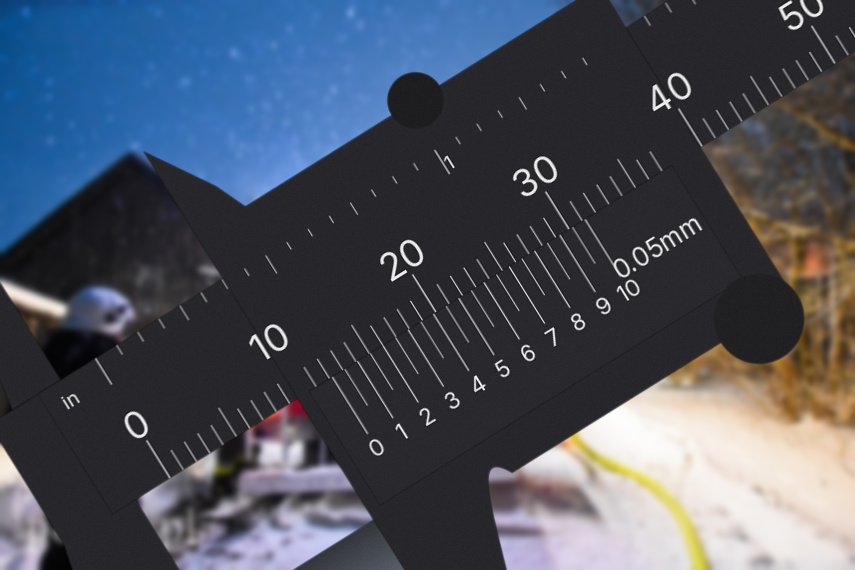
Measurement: 12.2 mm
